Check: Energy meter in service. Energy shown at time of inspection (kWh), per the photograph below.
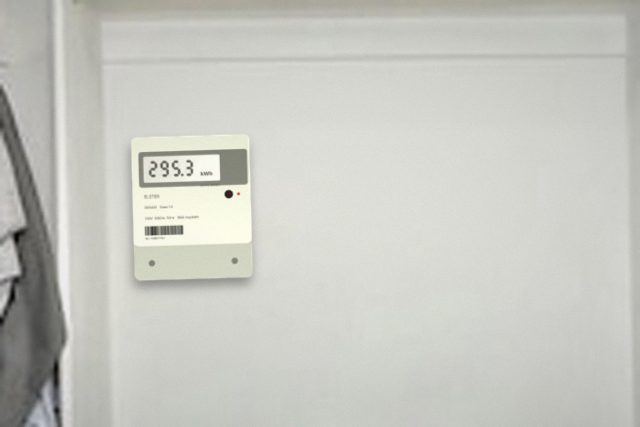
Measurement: 295.3 kWh
